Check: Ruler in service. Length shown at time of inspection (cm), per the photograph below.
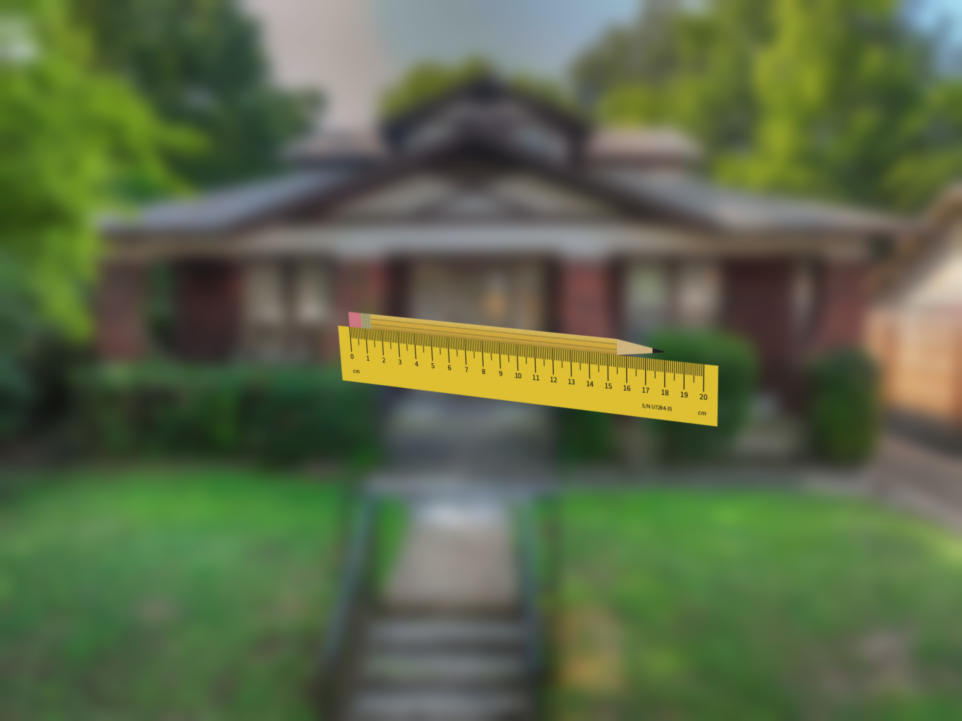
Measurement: 18 cm
